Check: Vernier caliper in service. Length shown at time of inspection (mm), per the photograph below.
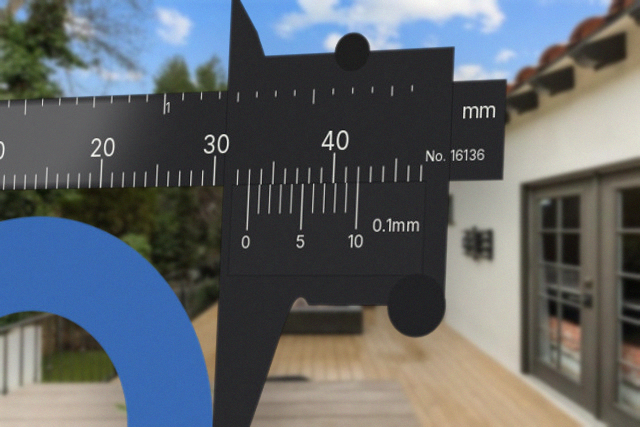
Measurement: 33.0 mm
